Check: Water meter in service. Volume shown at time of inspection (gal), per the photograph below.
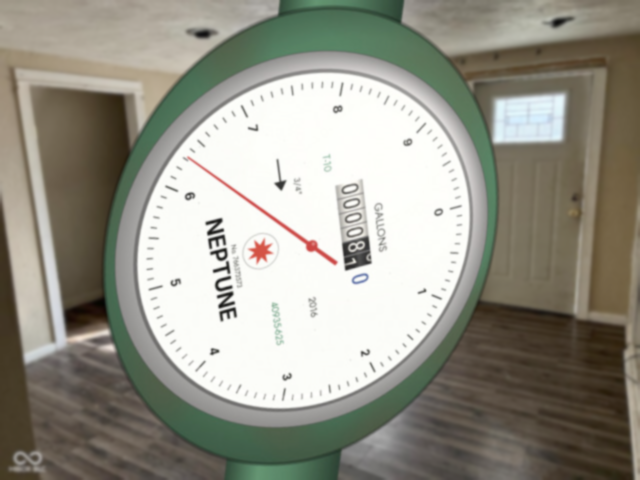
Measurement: 806.3 gal
